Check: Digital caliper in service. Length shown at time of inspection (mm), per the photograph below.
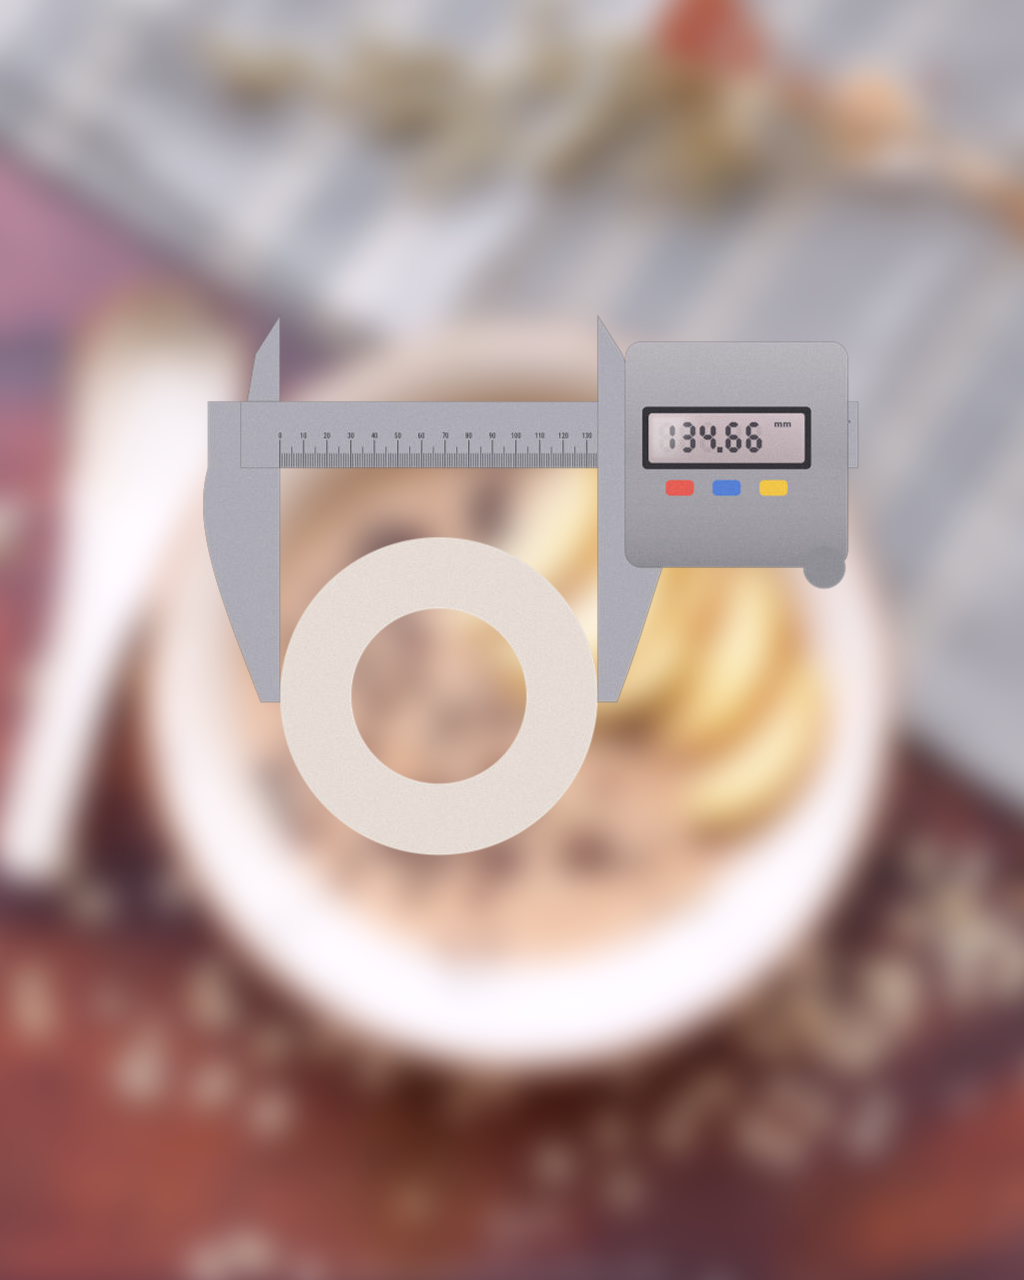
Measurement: 134.66 mm
